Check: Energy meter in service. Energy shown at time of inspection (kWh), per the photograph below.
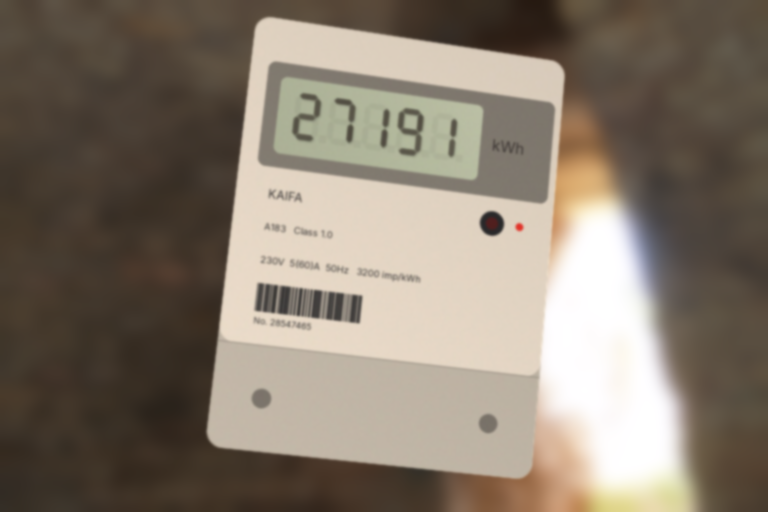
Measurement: 27191 kWh
